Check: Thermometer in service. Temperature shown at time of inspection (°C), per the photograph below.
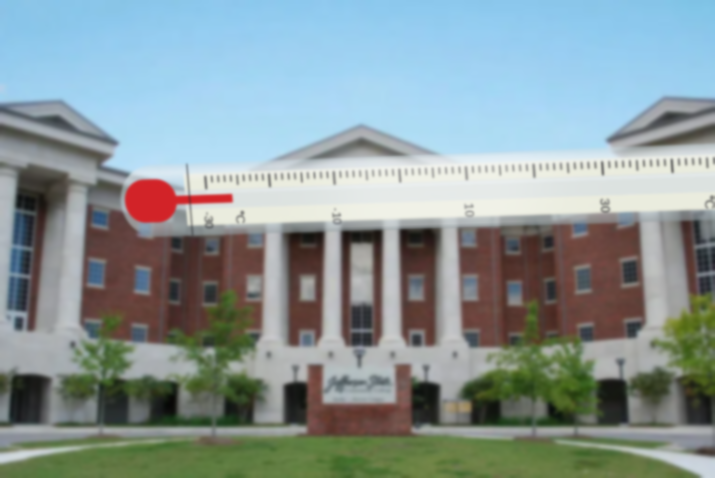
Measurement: -26 °C
